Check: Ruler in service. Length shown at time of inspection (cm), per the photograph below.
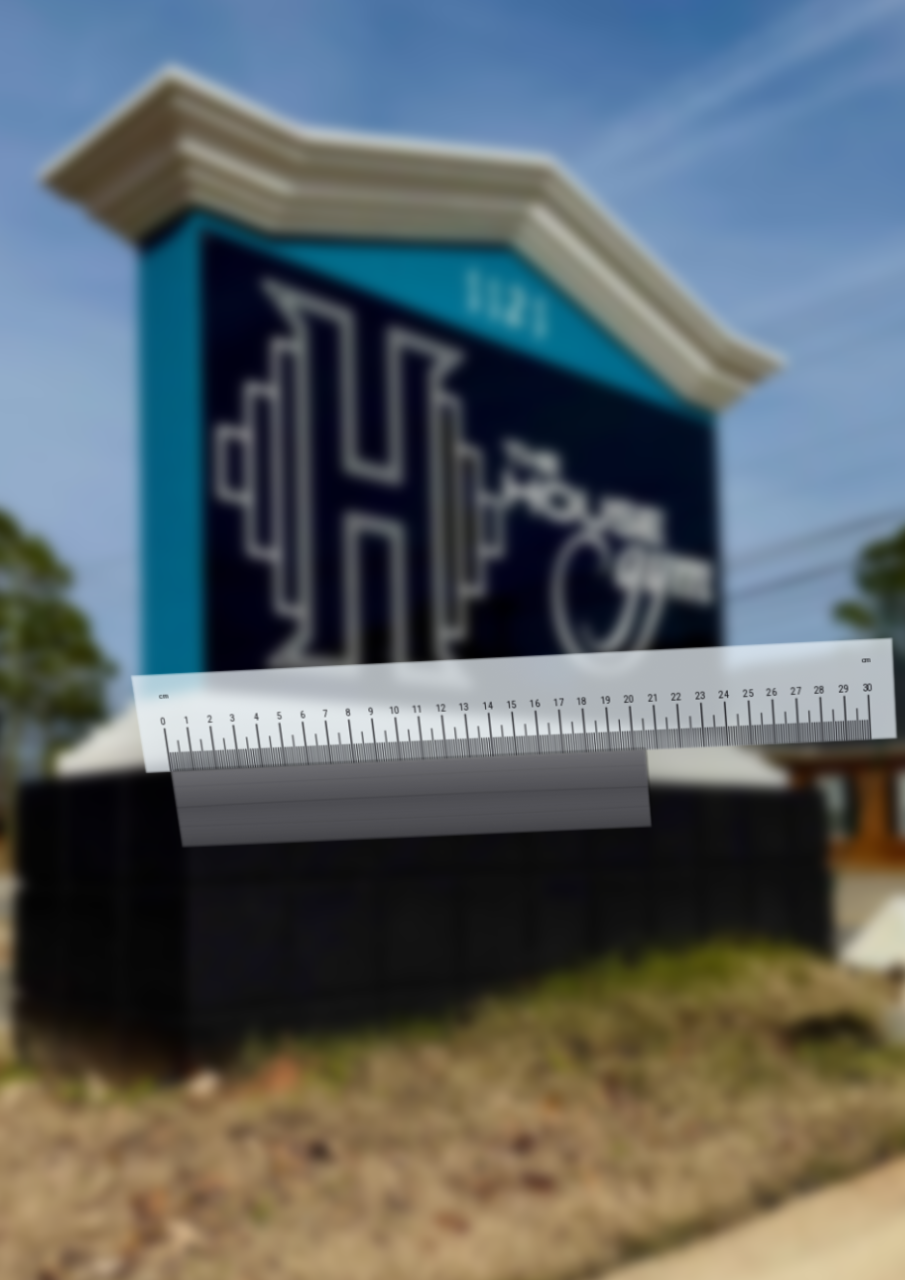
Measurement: 20.5 cm
